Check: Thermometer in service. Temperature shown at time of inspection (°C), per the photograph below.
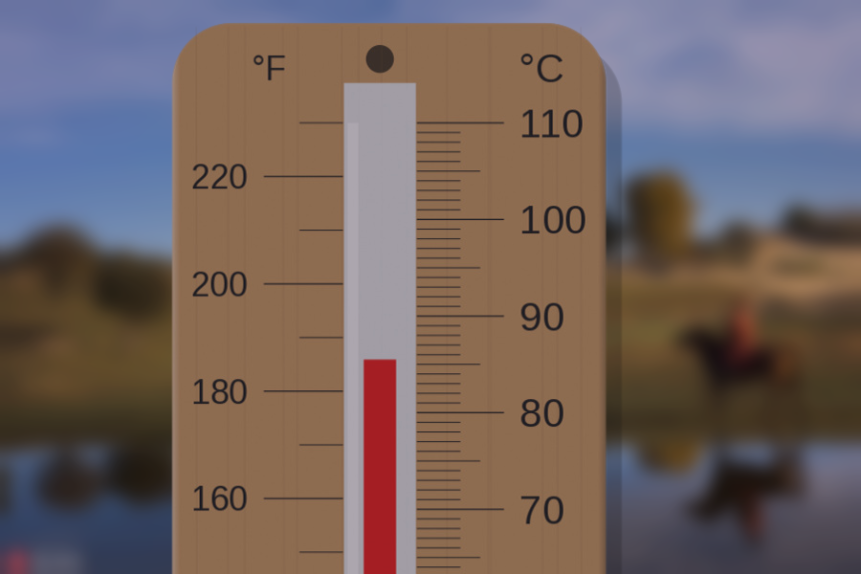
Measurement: 85.5 °C
